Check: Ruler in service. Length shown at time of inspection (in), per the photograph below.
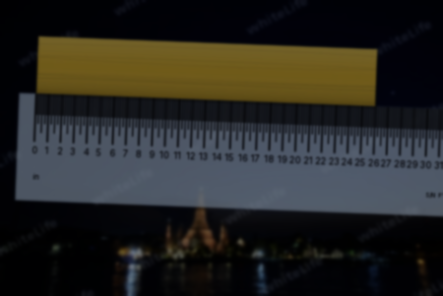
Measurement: 26 in
